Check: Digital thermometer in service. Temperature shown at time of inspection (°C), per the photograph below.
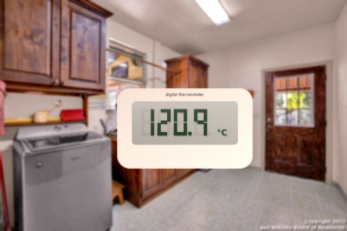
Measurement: 120.9 °C
